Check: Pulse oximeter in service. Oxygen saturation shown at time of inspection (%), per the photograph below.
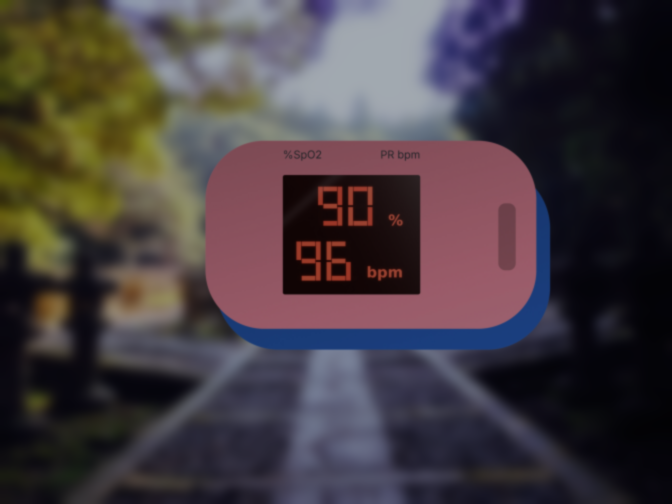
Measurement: 90 %
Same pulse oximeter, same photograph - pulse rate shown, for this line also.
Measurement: 96 bpm
